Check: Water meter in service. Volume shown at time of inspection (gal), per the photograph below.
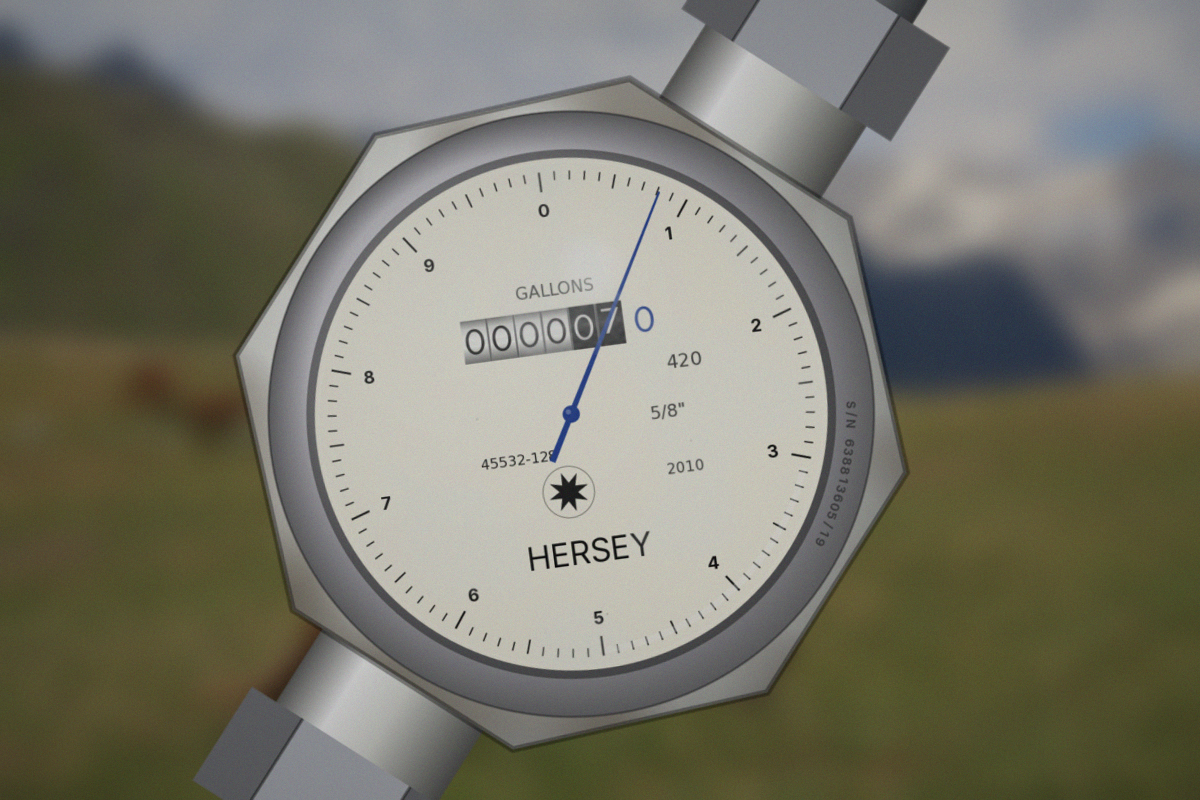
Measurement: 70.8 gal
